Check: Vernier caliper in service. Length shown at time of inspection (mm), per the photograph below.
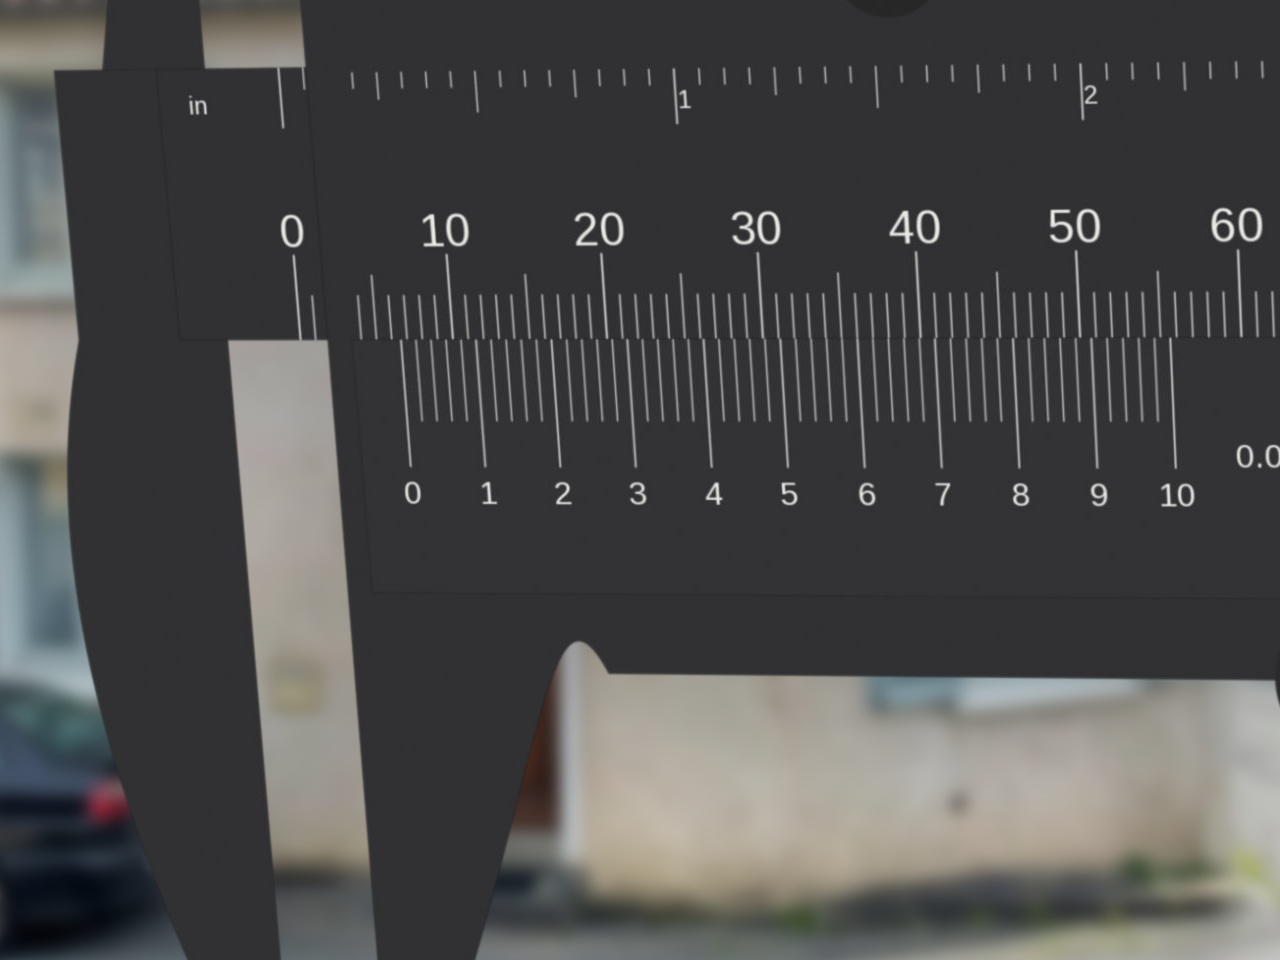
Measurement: 6.6 mm
